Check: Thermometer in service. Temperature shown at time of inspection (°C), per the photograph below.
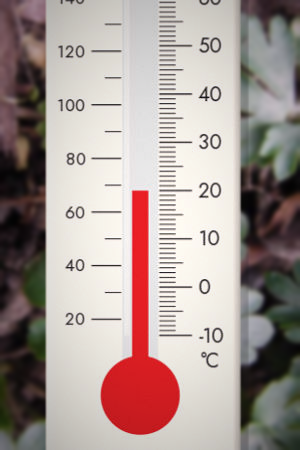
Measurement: 20 °C
